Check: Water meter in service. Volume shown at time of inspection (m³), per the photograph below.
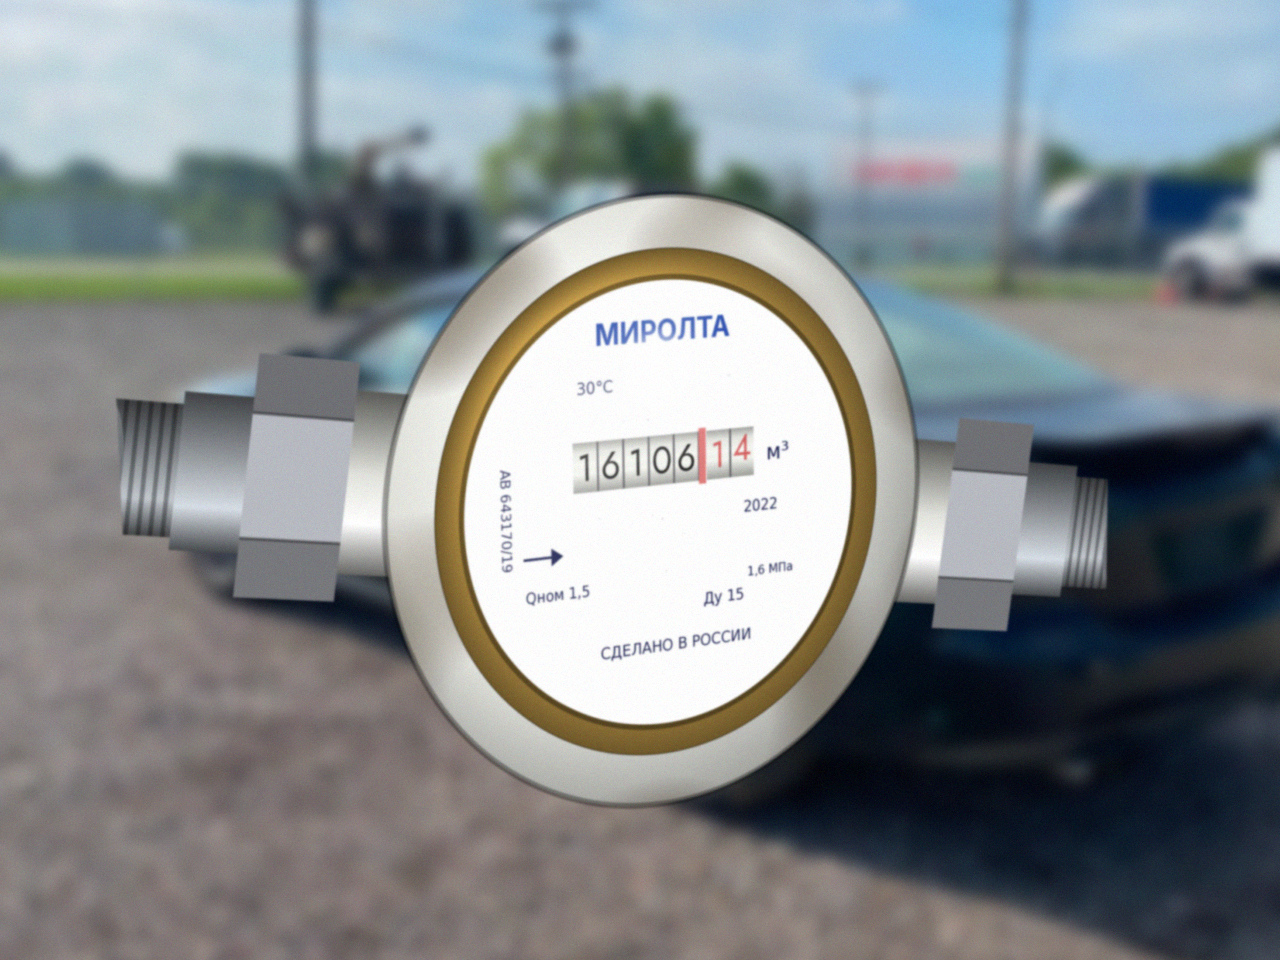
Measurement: 16106.14 m³
